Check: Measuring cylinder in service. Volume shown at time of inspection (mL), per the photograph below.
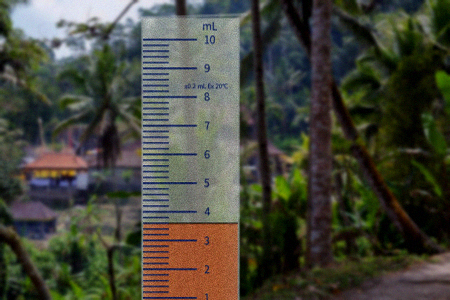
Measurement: 3.6 mL
